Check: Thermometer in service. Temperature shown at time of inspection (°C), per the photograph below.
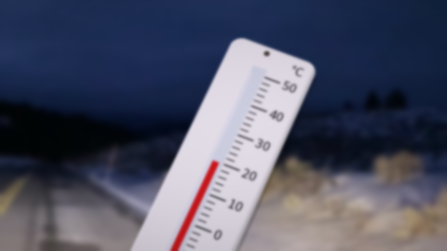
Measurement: 20 °C
